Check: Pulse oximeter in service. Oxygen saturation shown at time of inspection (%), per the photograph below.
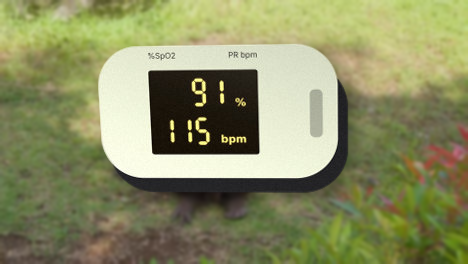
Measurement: 91 %
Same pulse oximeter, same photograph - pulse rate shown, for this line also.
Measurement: 115 bpm
